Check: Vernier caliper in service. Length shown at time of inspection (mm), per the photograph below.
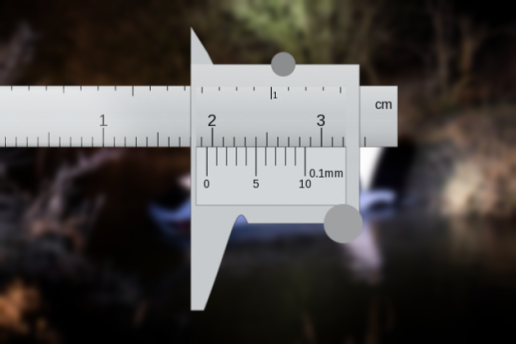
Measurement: 19.5 mm
